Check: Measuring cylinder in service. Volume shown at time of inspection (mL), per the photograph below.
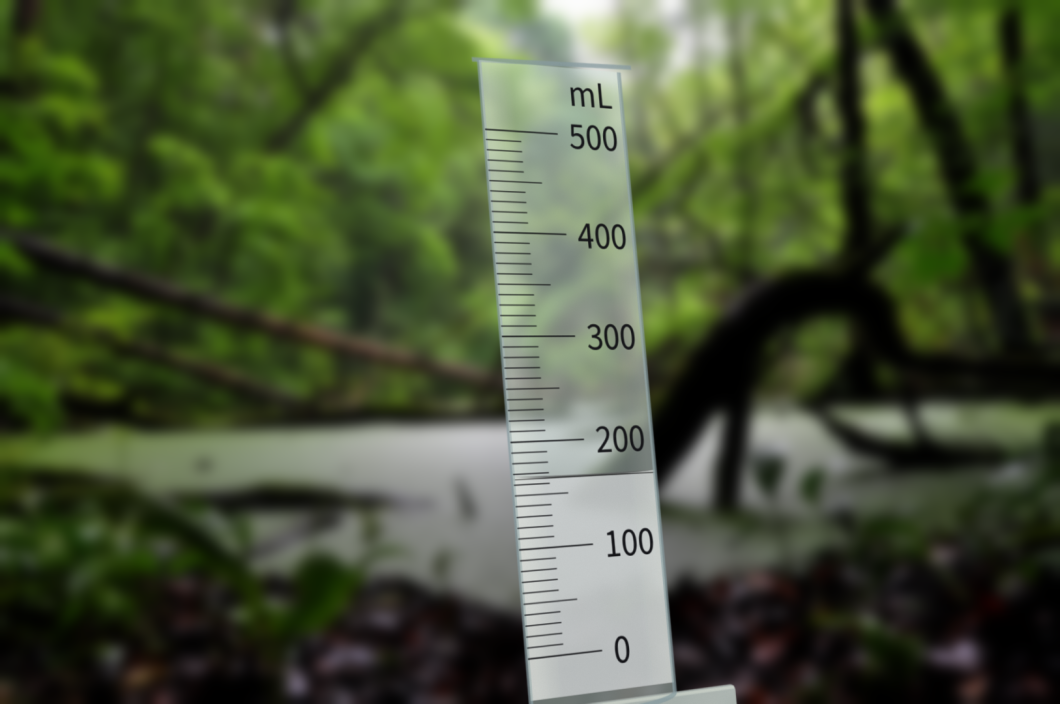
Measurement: 165 mL
